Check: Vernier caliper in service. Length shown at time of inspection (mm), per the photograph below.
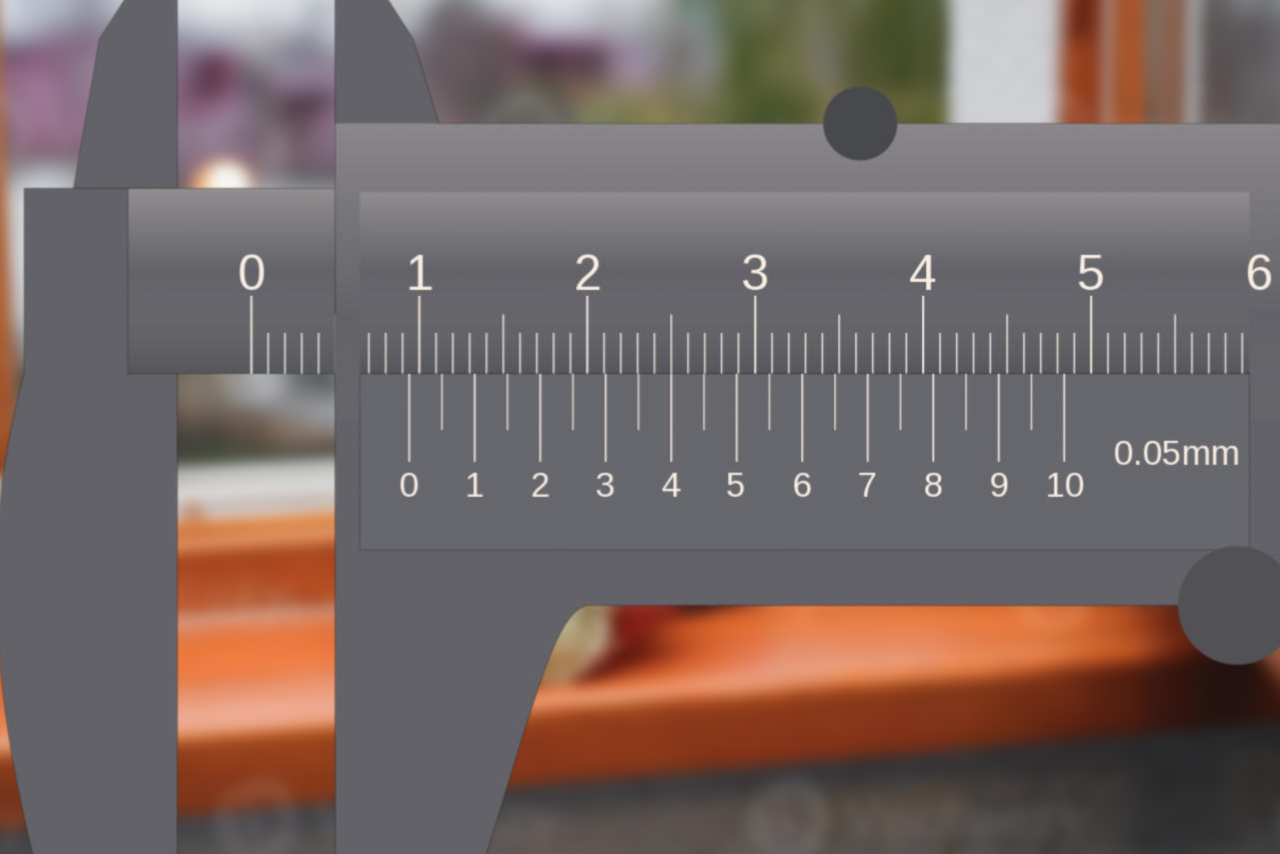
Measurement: 9.4 mm
